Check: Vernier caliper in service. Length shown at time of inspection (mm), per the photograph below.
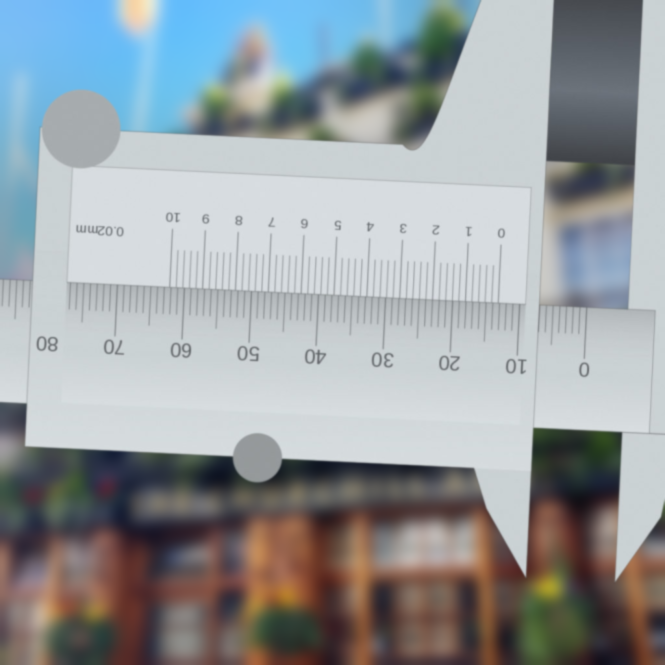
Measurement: 13.2 mm
